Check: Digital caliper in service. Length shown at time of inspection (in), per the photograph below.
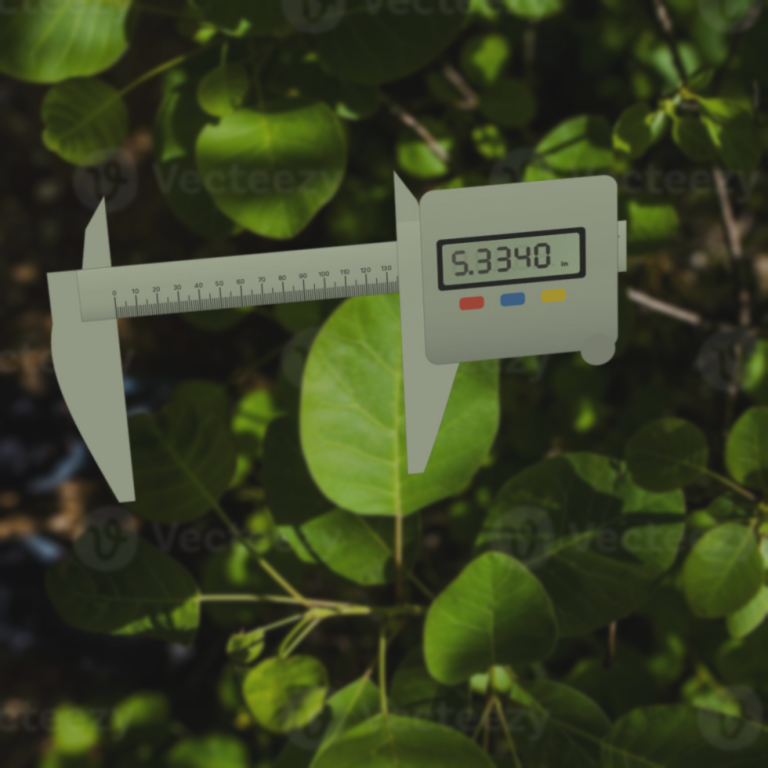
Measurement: 5.3340 in
